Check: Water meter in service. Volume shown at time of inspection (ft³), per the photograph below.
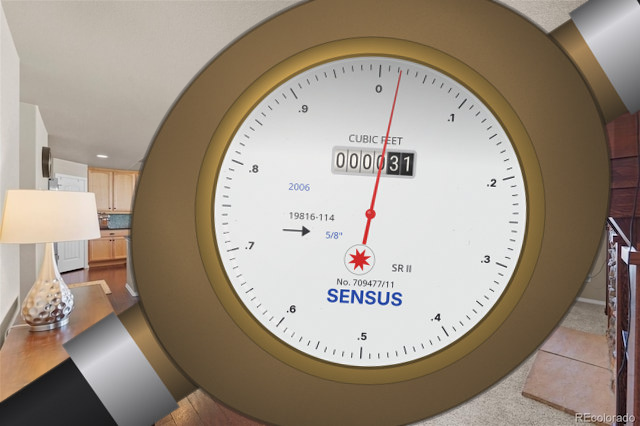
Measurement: 31.02 ft³
